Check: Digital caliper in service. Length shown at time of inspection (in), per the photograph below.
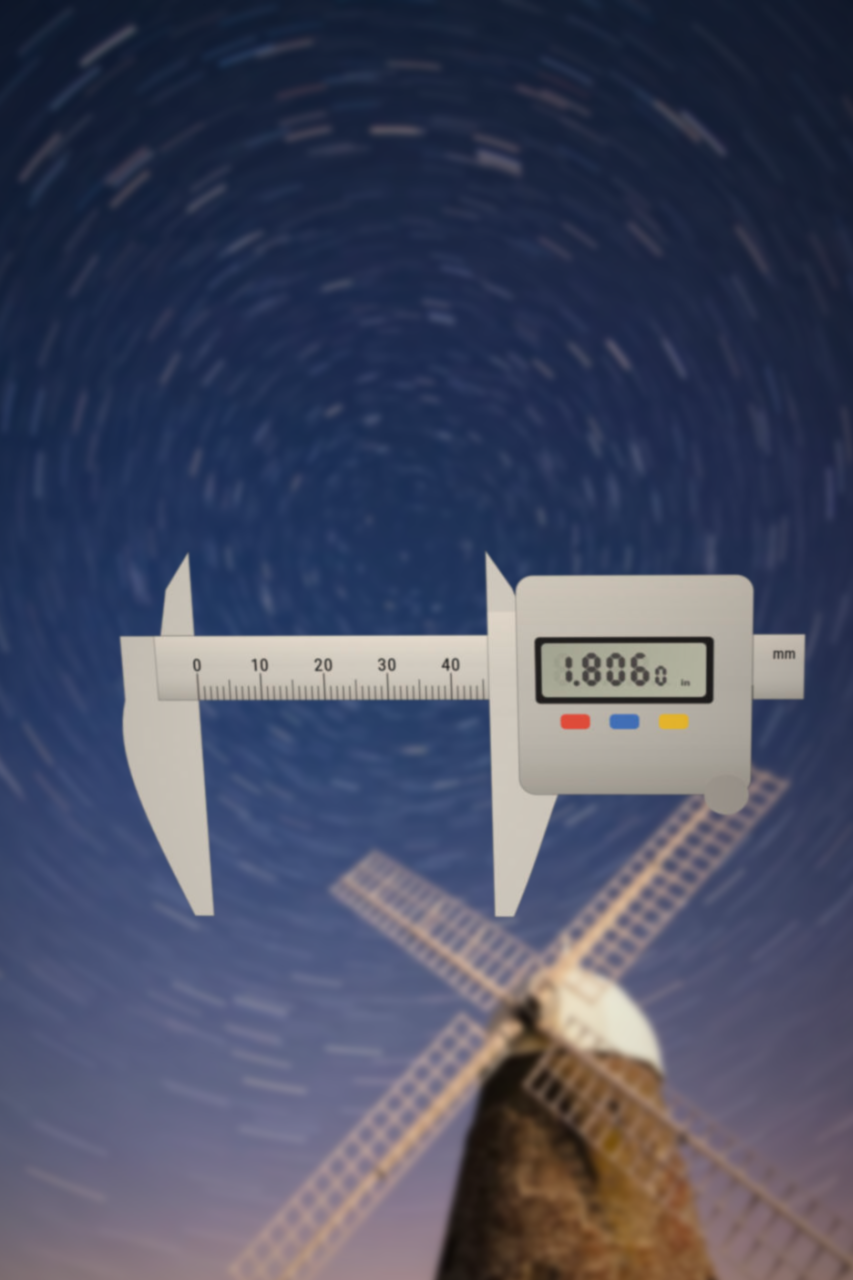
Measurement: 1.8060 in
